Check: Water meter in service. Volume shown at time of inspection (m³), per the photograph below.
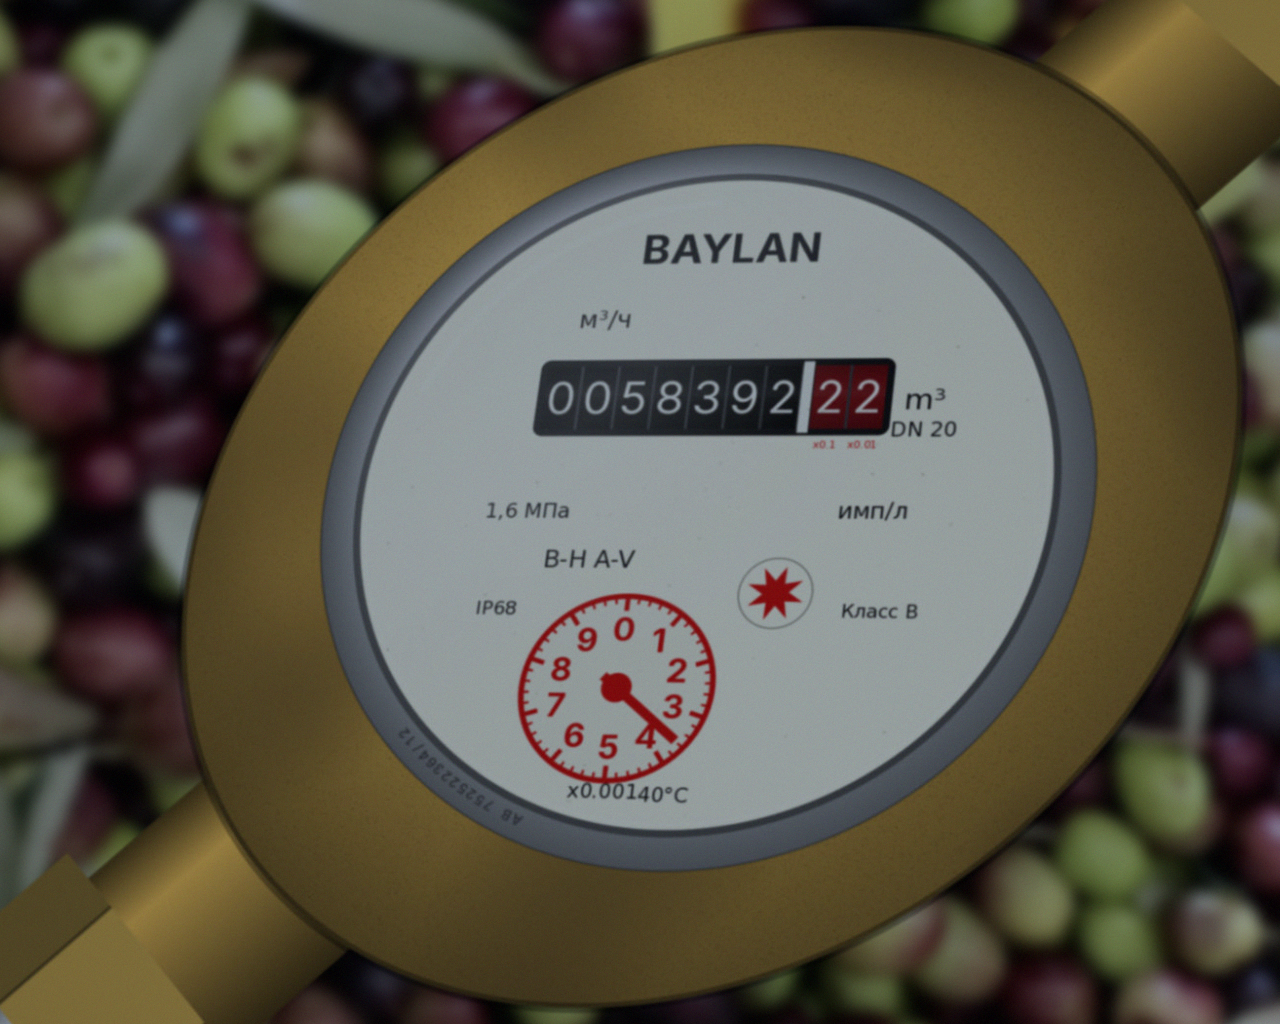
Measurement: 58392.223 m³
